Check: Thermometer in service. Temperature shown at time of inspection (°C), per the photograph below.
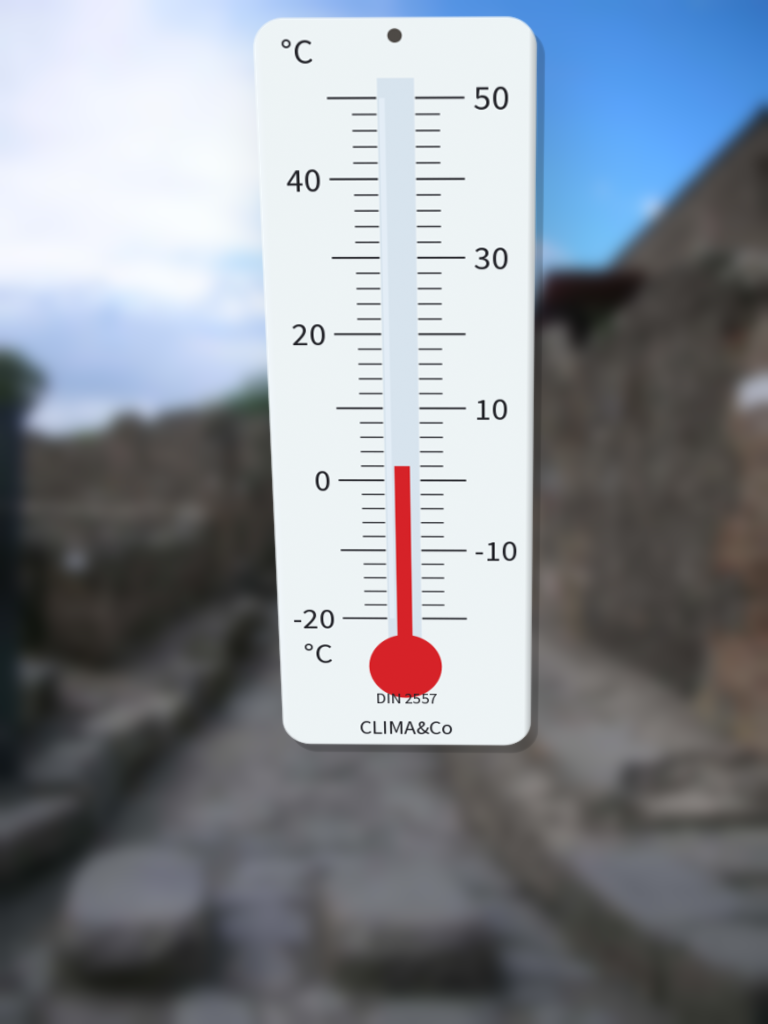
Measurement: 2 °C
